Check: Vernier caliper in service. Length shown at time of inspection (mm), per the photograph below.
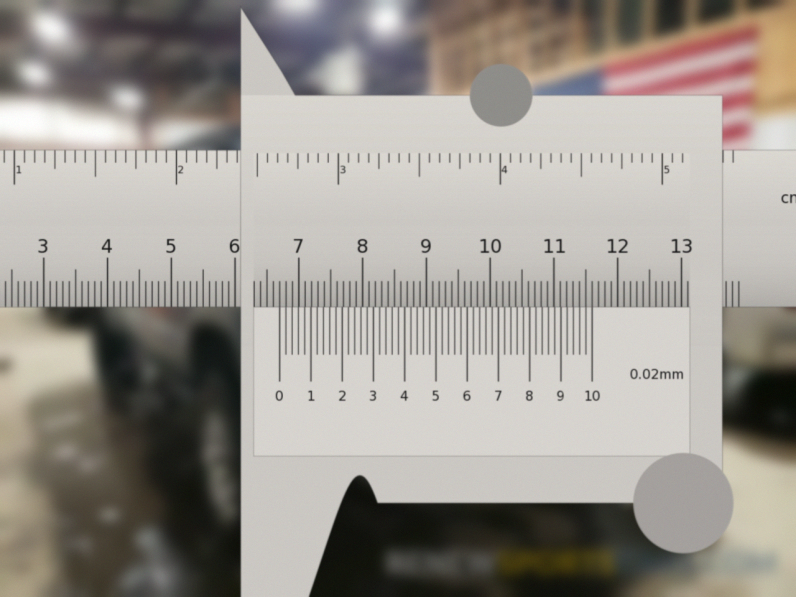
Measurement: 67.0 mm
